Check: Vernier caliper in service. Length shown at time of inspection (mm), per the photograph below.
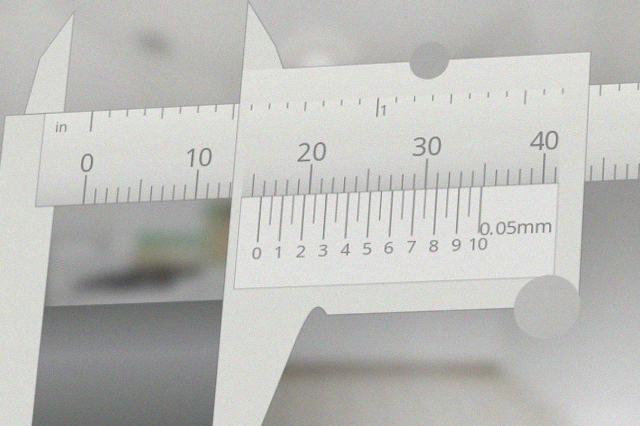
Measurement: 15.8 mm
